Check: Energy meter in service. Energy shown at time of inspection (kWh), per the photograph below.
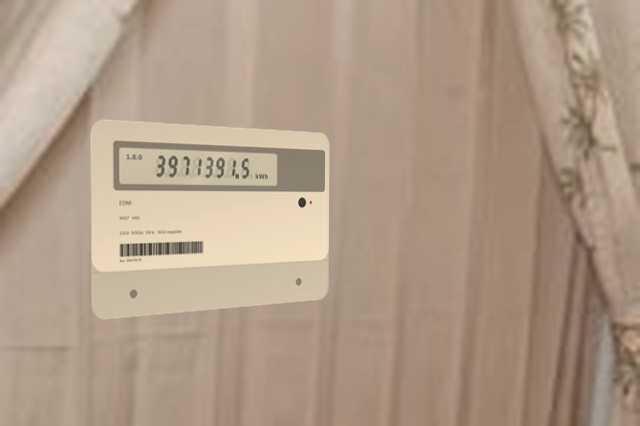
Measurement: 3971391.5 kWh
